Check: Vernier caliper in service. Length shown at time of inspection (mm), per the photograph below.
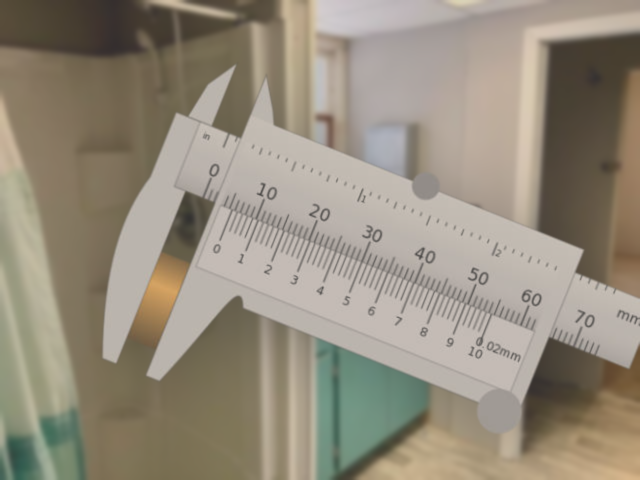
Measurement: 5.5 mm
